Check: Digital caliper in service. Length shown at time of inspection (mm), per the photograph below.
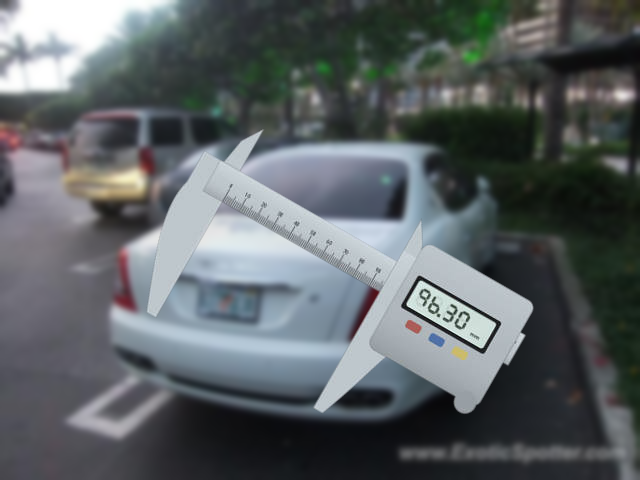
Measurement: 96.30 mm
